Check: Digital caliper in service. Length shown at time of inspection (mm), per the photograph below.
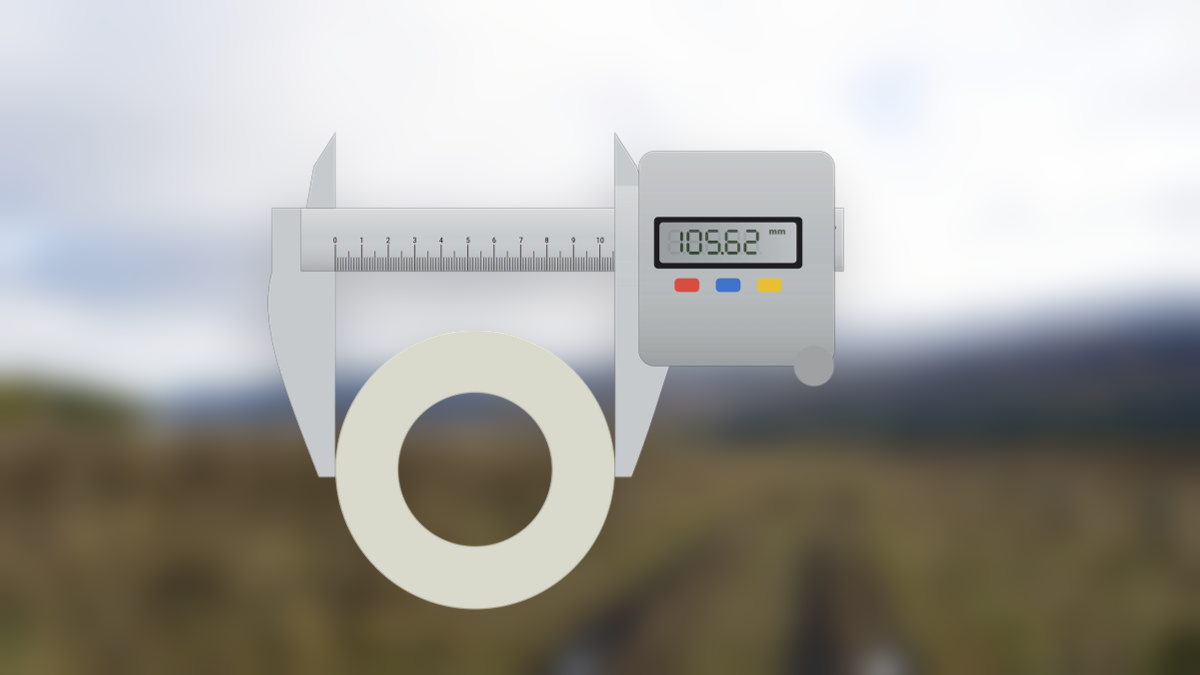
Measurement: 105.62 mm
